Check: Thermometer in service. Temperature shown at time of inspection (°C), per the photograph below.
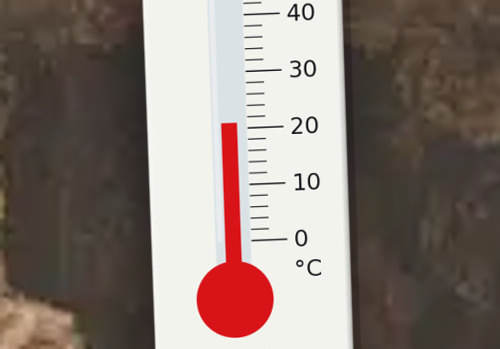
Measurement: 21 °C
